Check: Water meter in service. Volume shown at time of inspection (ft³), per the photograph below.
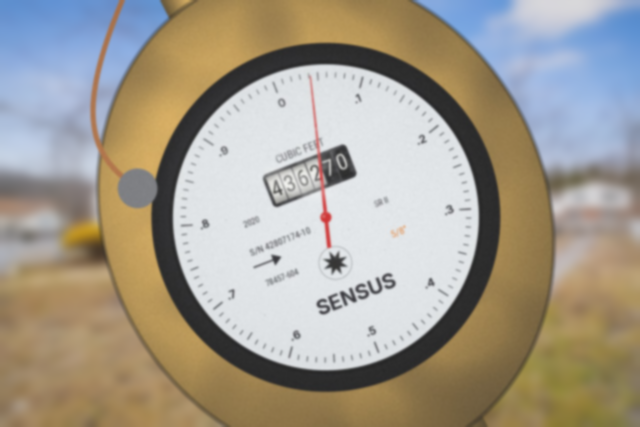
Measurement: 436270.04 ft³
